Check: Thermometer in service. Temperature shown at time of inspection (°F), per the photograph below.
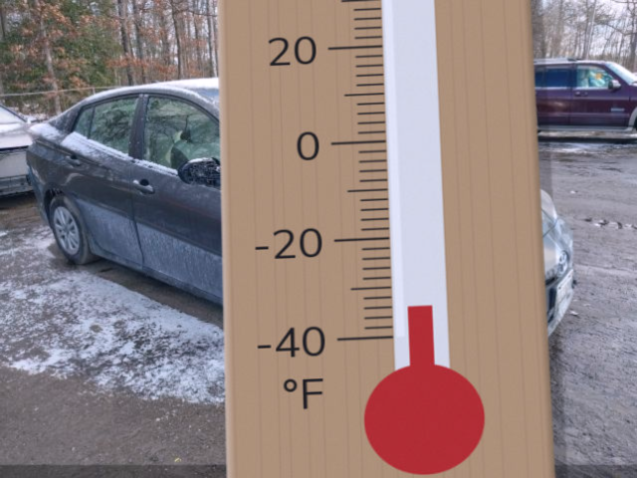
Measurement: -34 °F
